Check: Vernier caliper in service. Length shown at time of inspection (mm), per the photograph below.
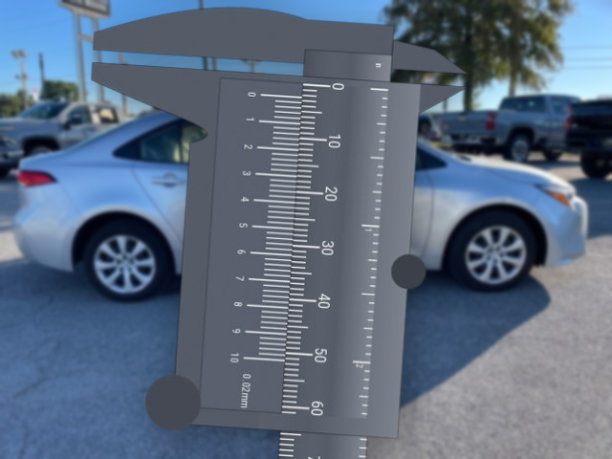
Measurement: 2.4 mm
